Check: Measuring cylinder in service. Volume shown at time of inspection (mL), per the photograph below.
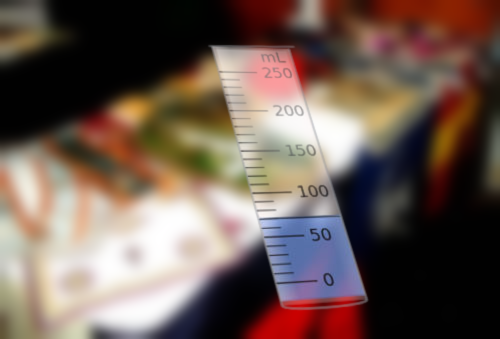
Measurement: 70 mL
